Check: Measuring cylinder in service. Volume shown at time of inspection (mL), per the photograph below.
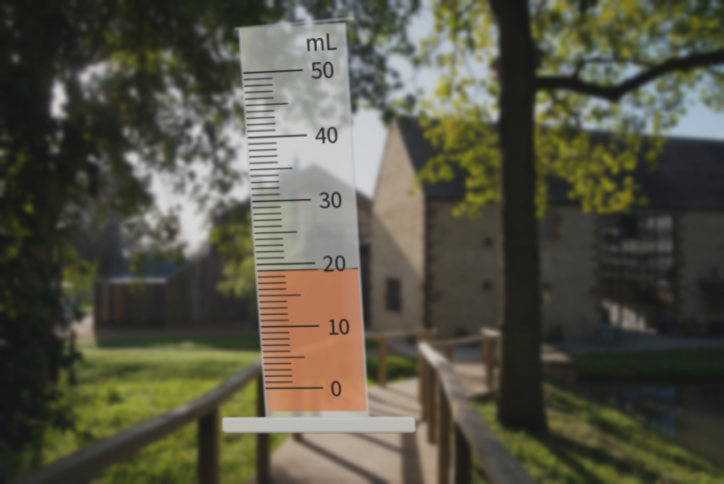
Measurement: 19 mL
